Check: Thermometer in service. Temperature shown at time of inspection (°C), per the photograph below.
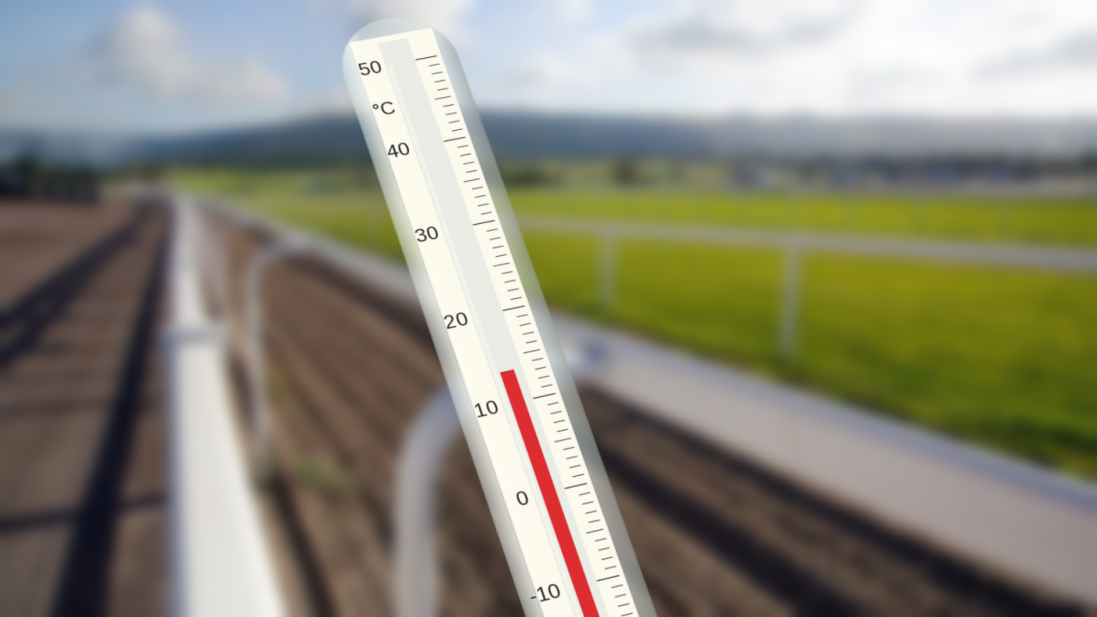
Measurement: 13.5 °C
